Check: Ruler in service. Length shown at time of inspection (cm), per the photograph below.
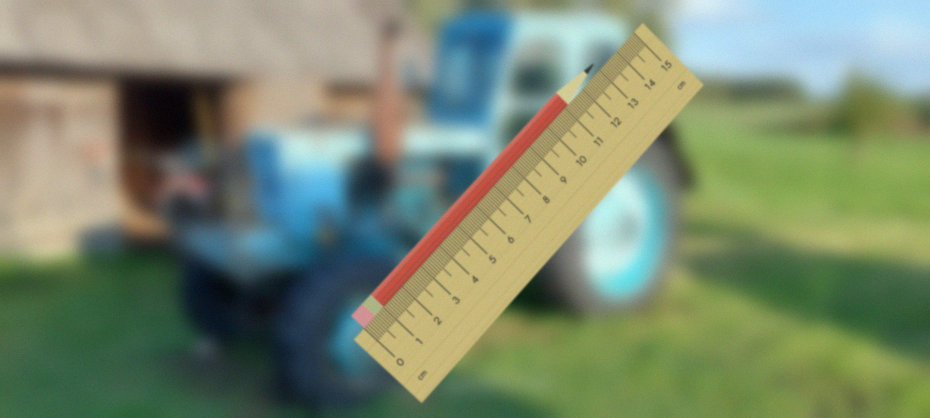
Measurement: 13 cm
